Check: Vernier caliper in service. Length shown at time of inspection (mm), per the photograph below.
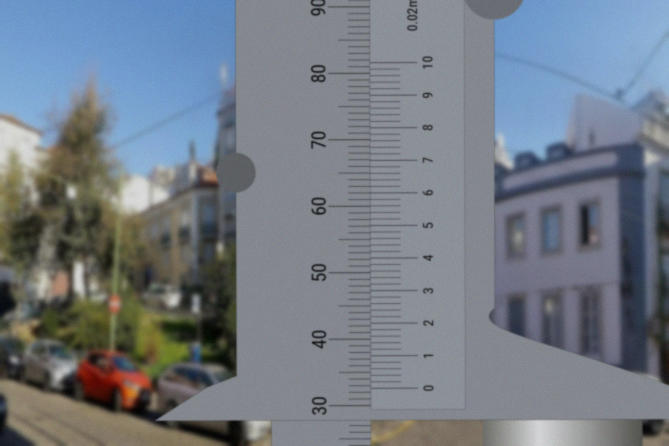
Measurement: 32.6 mm
